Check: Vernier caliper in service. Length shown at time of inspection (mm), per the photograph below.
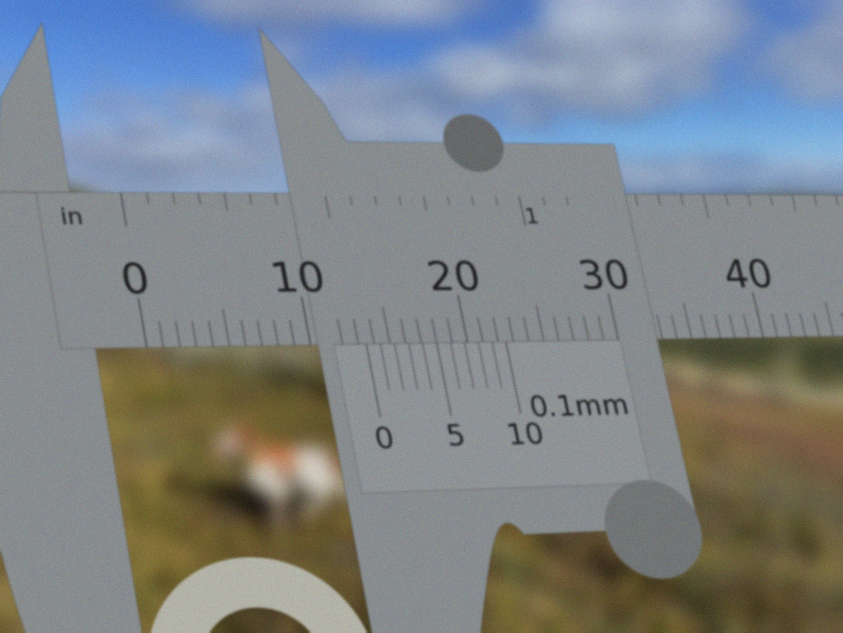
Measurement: 13.5 mm
